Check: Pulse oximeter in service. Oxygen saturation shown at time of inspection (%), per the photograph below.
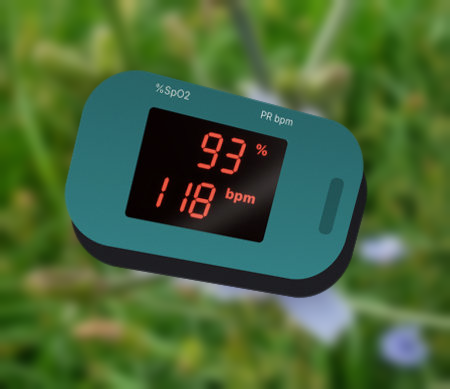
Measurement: 93 %
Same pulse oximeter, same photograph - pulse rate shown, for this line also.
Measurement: 118 bpm
